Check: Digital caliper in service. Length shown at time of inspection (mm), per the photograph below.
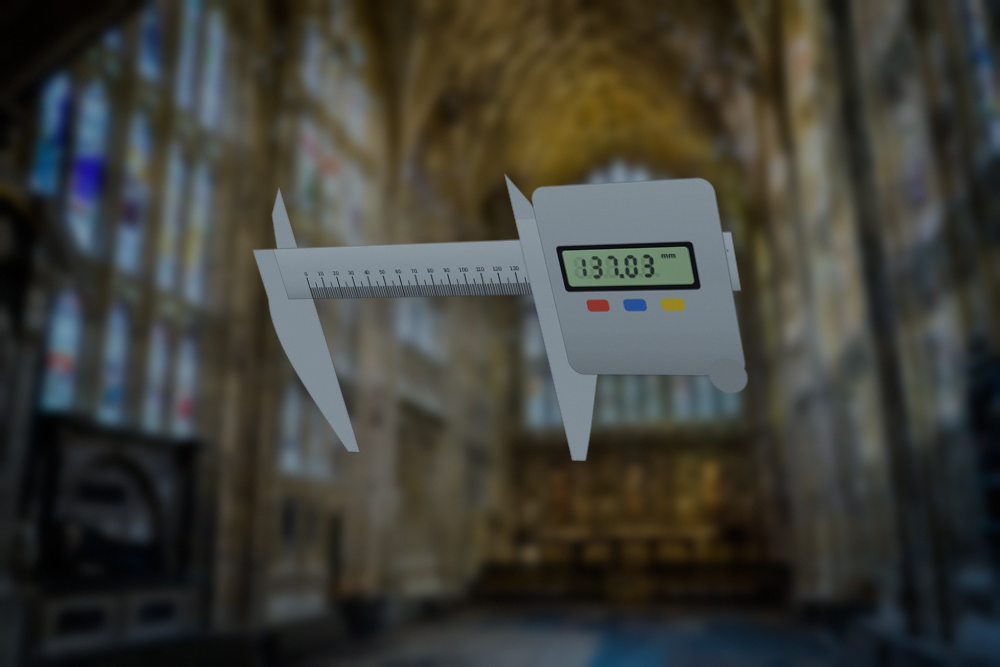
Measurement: 137.03 mm
